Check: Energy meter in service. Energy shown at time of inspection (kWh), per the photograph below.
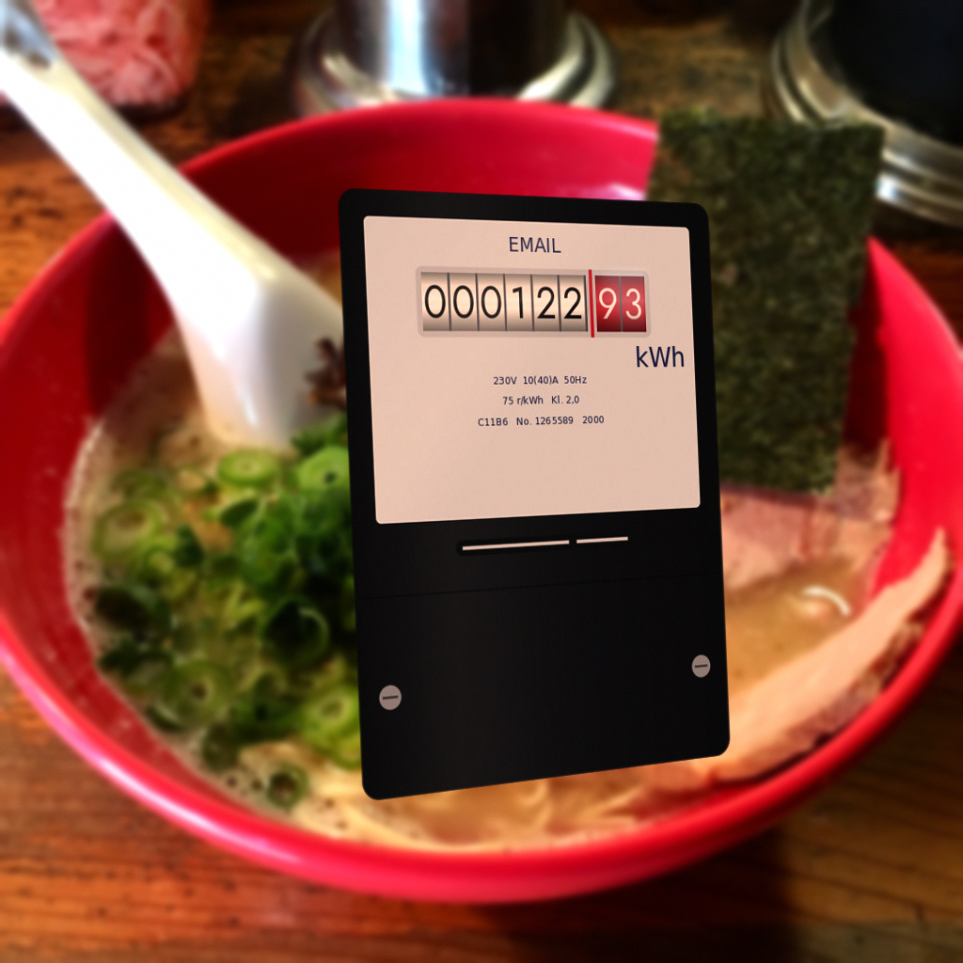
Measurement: 122.93 kWh
